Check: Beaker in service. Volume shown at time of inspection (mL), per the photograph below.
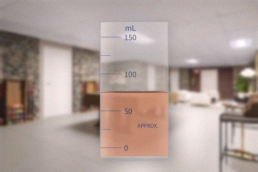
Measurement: 75 mL
